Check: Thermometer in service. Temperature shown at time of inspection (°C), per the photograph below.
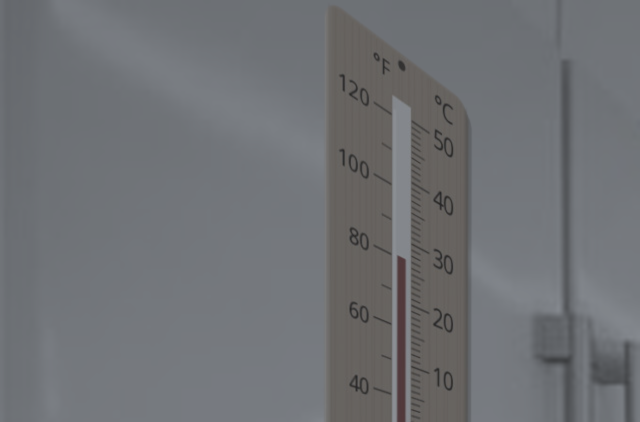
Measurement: 27 °C
